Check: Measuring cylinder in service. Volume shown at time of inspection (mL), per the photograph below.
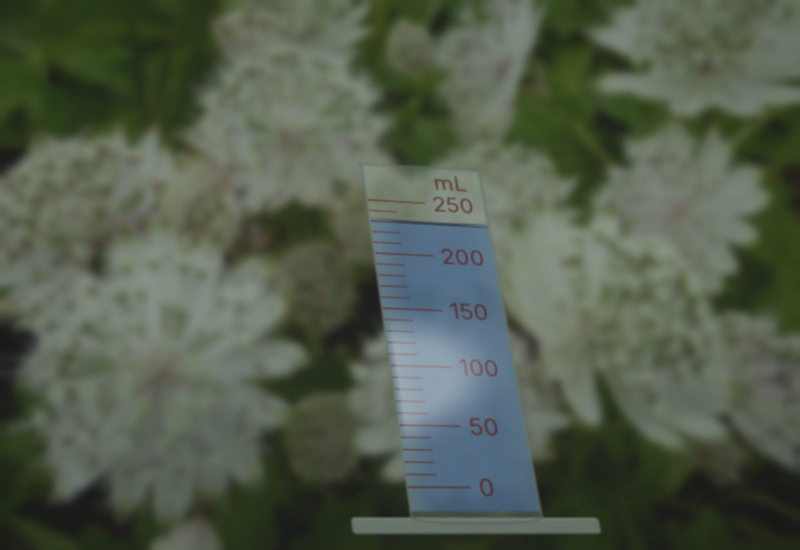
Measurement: 230 mL
